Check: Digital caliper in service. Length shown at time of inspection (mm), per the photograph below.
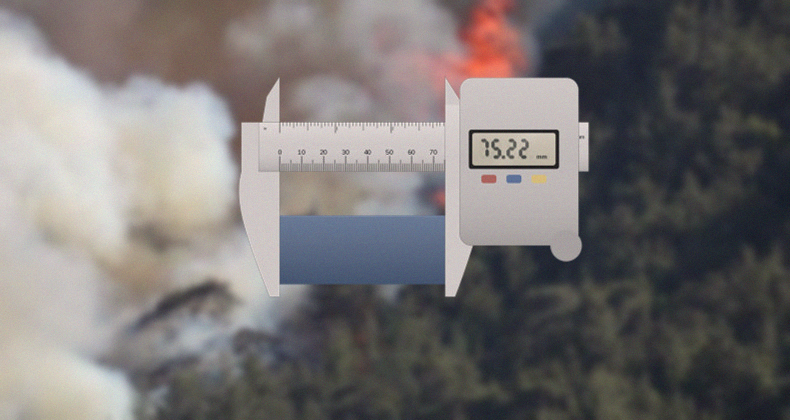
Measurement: 75.22 mm
